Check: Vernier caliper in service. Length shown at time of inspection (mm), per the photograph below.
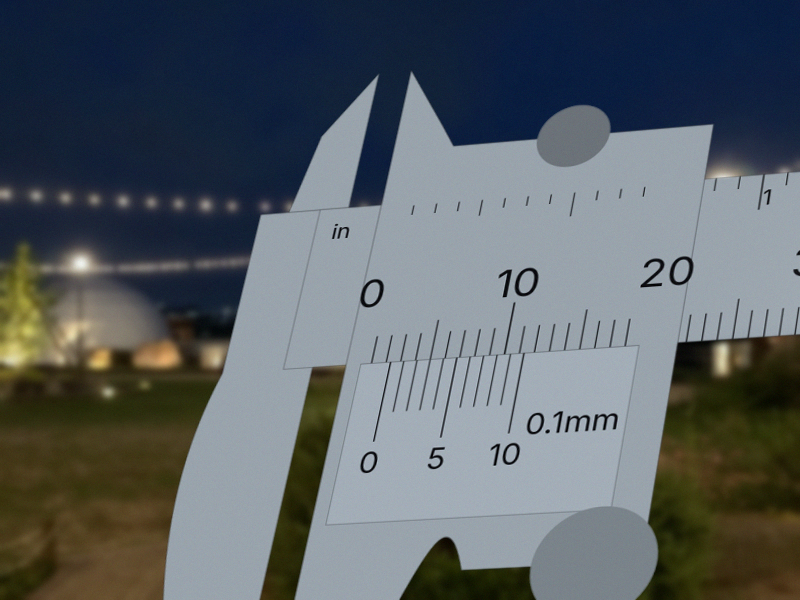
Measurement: 2.3 mm
